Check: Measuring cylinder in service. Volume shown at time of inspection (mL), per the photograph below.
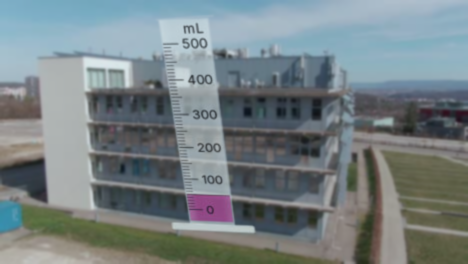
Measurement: 50 mL
